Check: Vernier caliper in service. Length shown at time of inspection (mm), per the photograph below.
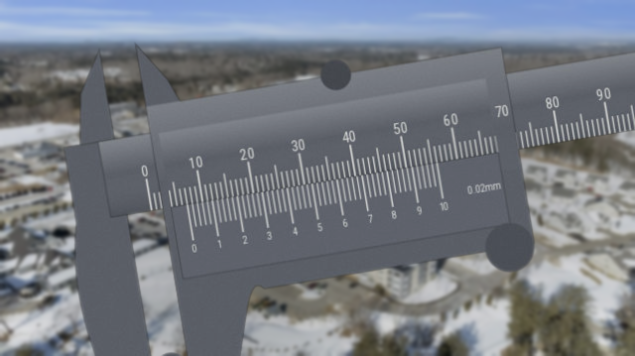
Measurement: 7.0 mm
